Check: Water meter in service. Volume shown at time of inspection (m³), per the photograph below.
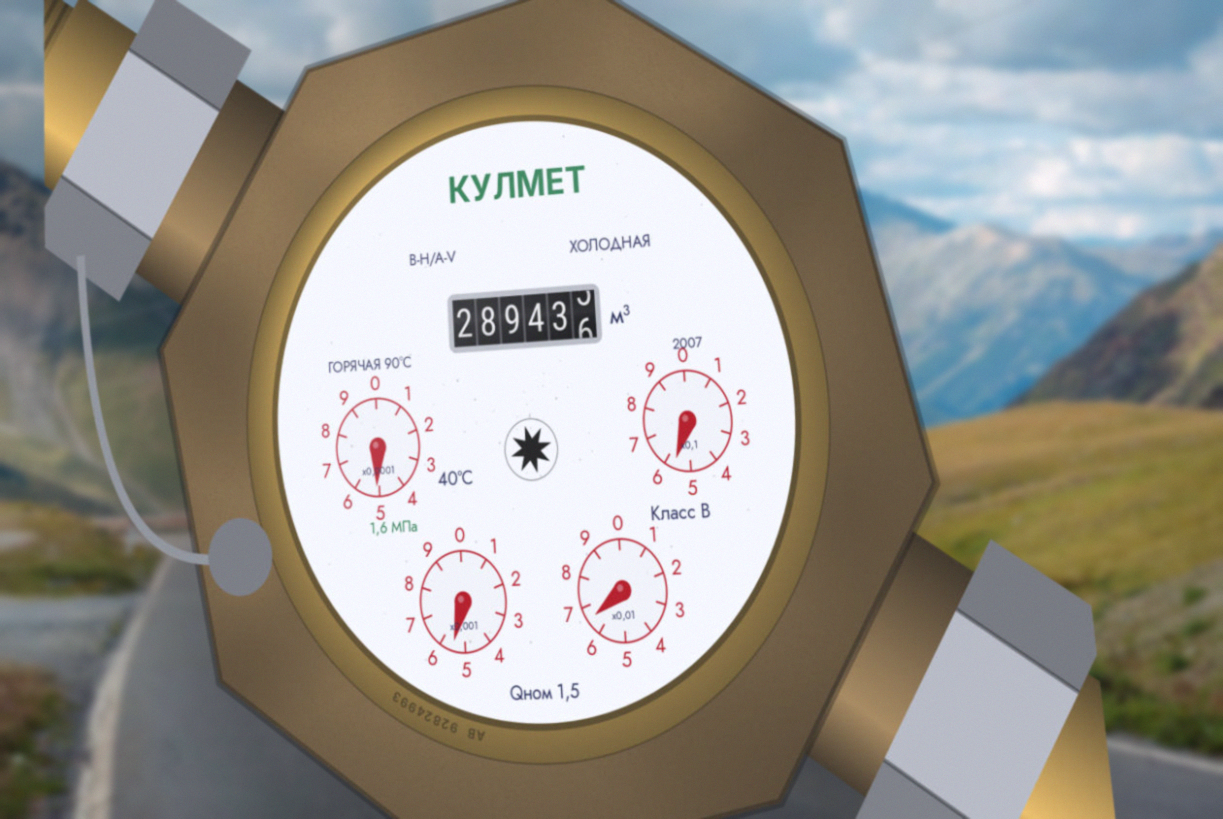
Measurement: 289435.5655 m³
